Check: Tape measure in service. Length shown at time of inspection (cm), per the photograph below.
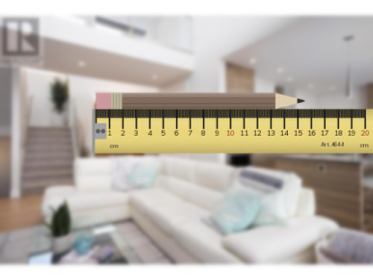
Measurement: 15.5 cm
